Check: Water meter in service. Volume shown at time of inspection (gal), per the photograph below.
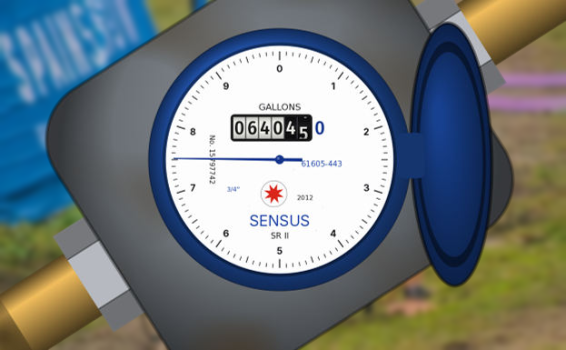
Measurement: 640447.5 gal
